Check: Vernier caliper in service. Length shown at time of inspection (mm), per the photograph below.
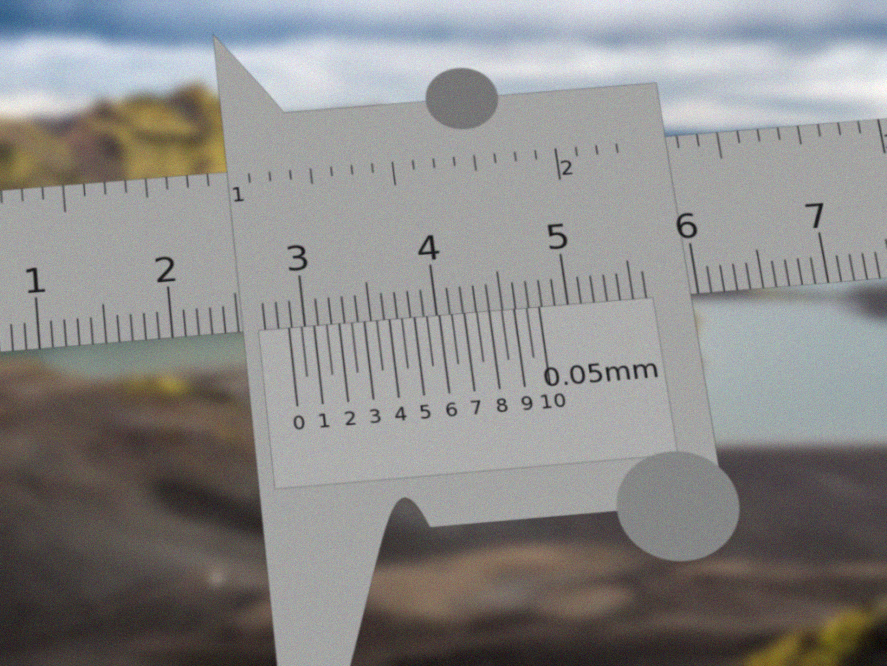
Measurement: 28.8 mm
